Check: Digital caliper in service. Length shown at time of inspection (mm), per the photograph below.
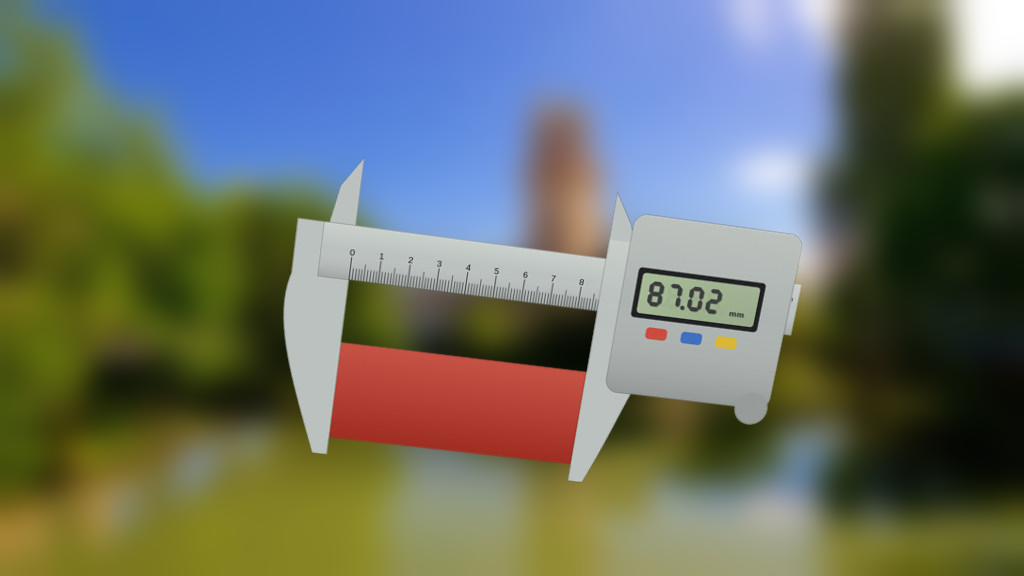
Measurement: 87.02 mm
